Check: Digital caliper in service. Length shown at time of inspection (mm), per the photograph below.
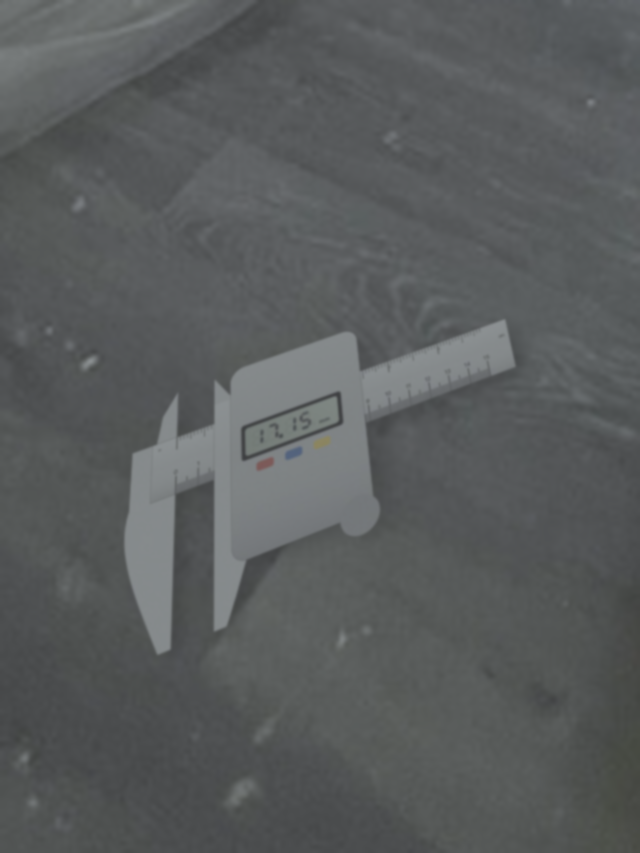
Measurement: 17.15 mm
